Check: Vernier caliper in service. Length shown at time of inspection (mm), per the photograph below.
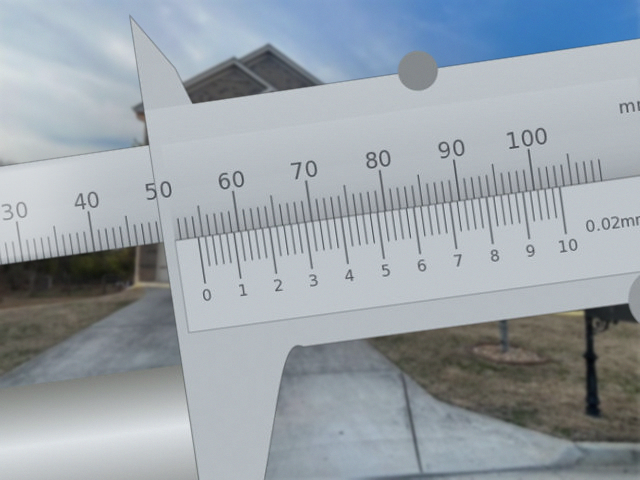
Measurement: 54.4 mm
